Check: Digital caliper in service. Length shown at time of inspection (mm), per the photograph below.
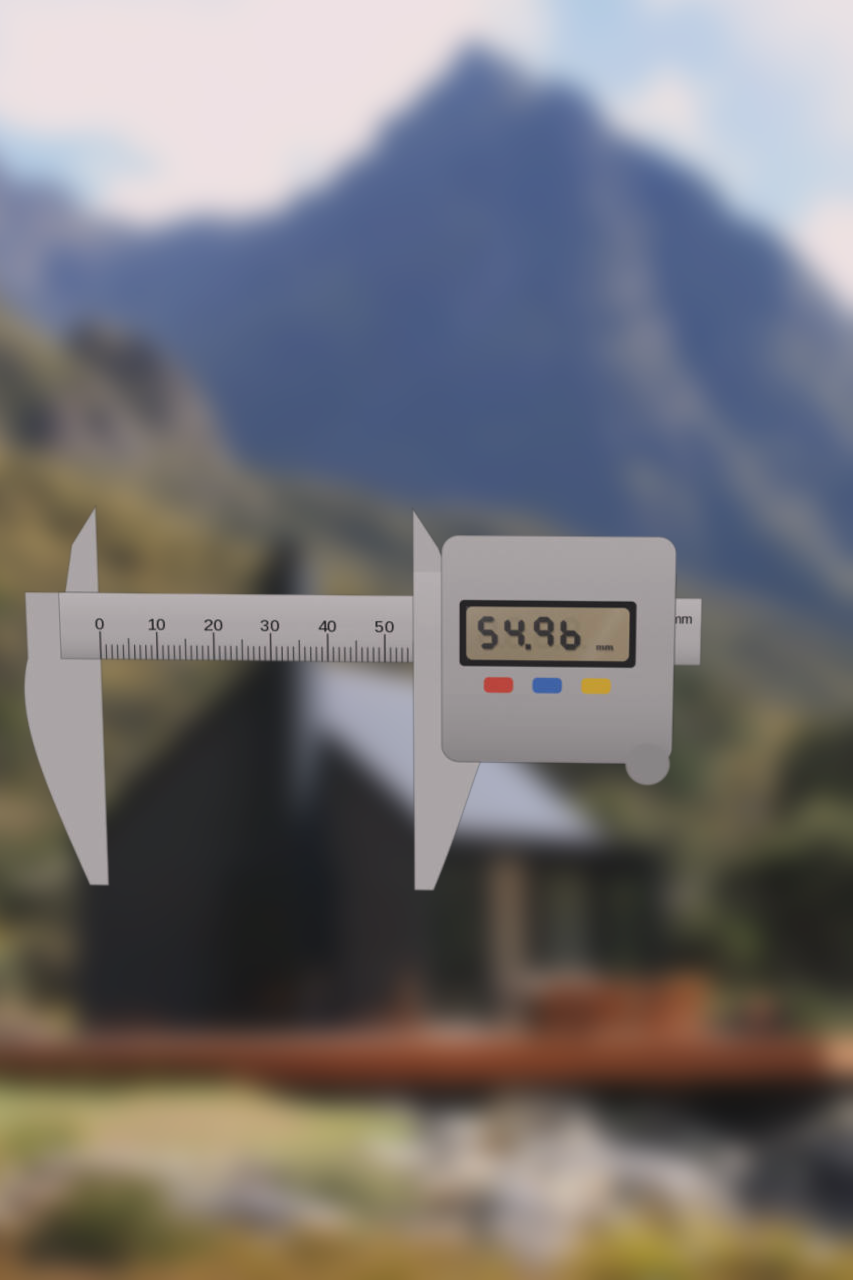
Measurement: 54.96 mm
